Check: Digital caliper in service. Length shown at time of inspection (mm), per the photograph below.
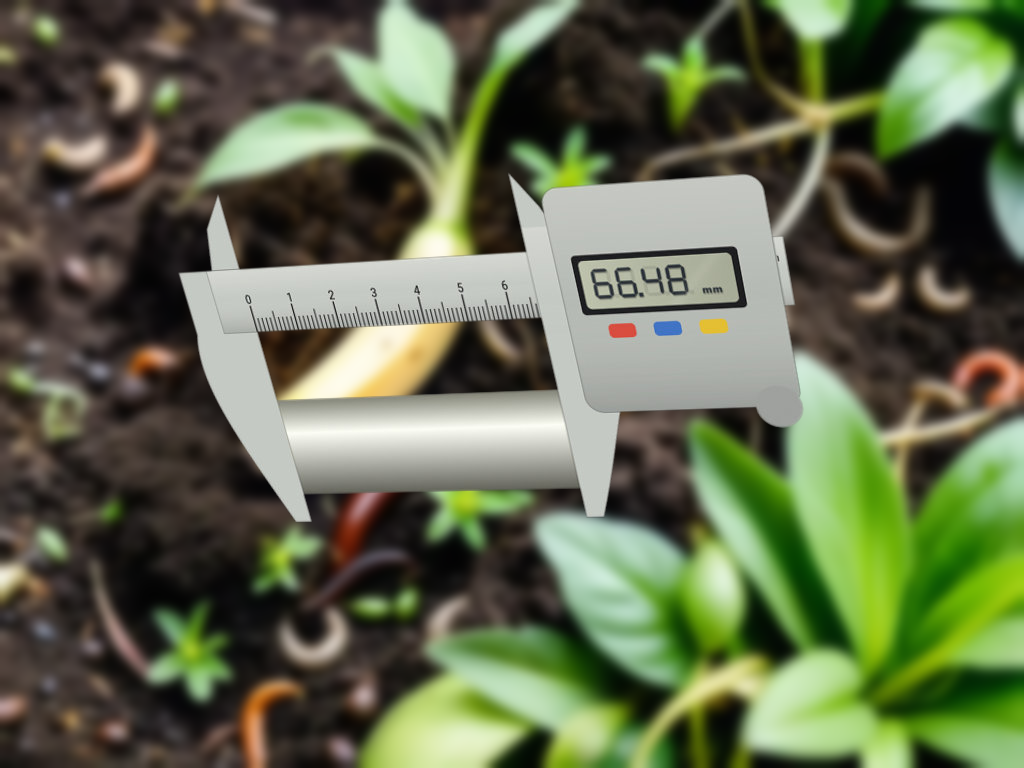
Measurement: 66.48 mm
